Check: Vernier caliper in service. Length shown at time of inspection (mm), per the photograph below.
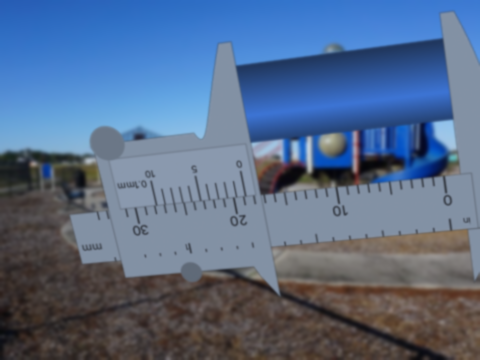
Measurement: 18.8 mm
